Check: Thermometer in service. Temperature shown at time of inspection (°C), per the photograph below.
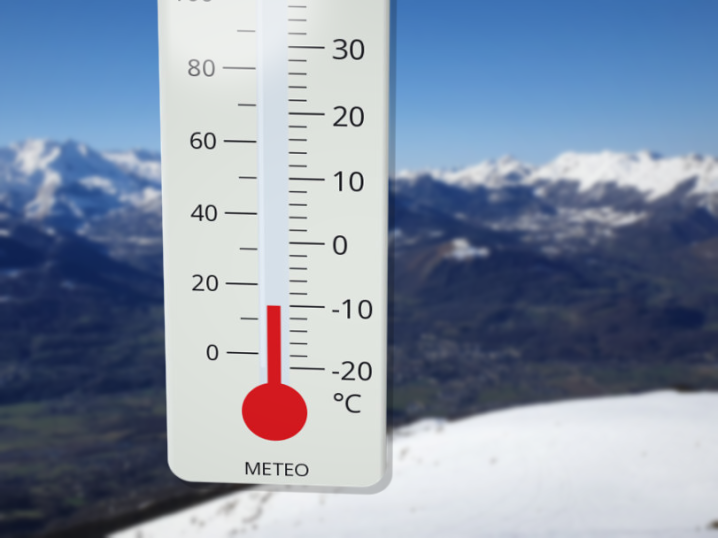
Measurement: -10 °C
